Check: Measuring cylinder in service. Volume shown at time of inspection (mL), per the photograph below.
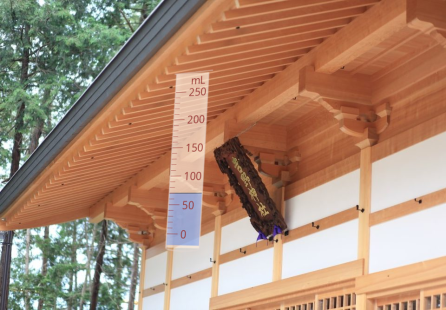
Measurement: 70 mL
